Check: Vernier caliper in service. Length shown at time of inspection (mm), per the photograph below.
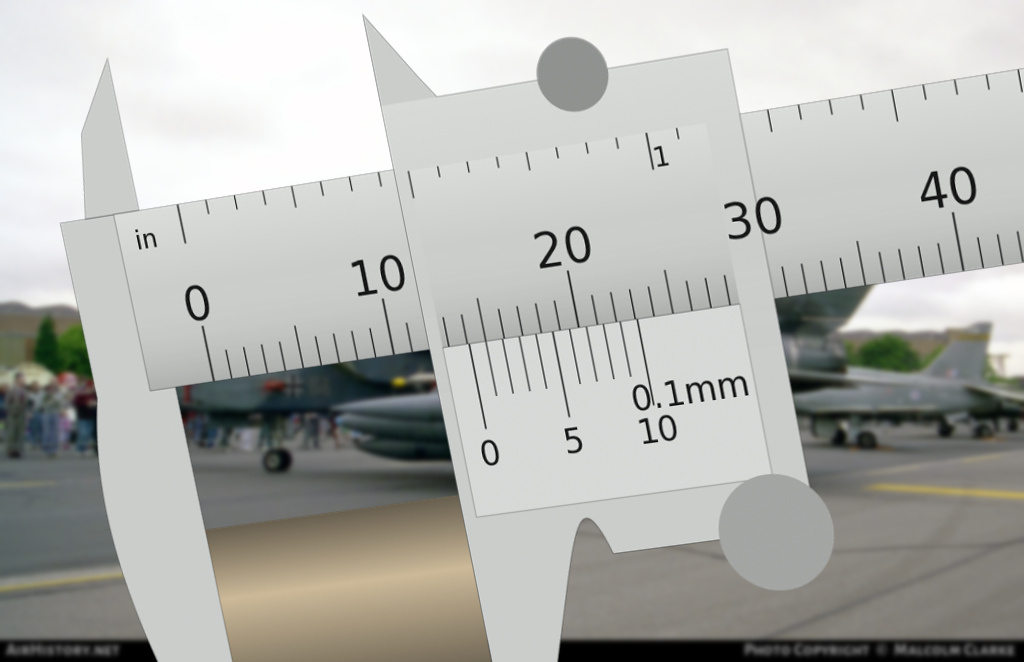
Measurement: 14.1 mm
